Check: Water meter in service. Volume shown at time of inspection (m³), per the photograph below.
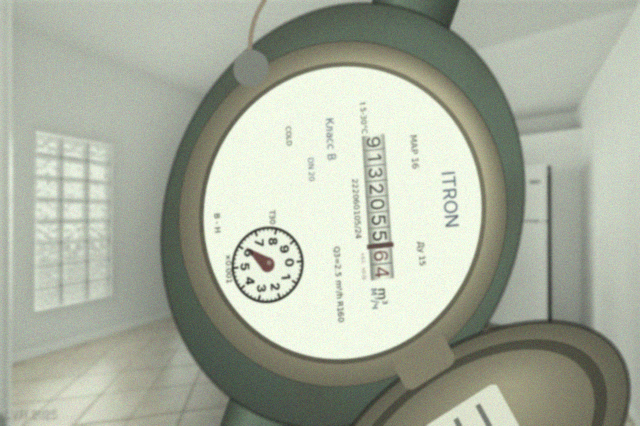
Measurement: 9132055.646 m³
